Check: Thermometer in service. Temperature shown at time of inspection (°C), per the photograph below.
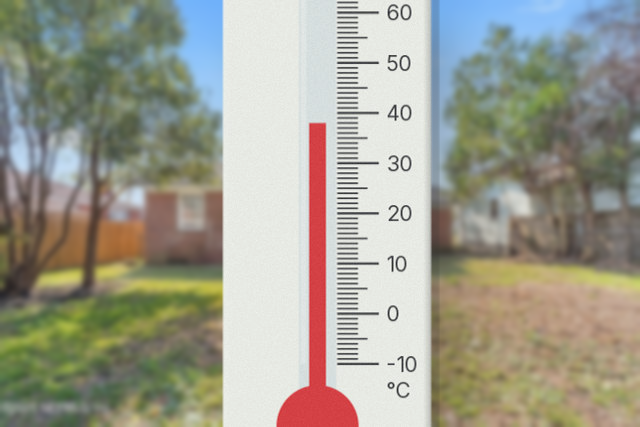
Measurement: 38 °C
